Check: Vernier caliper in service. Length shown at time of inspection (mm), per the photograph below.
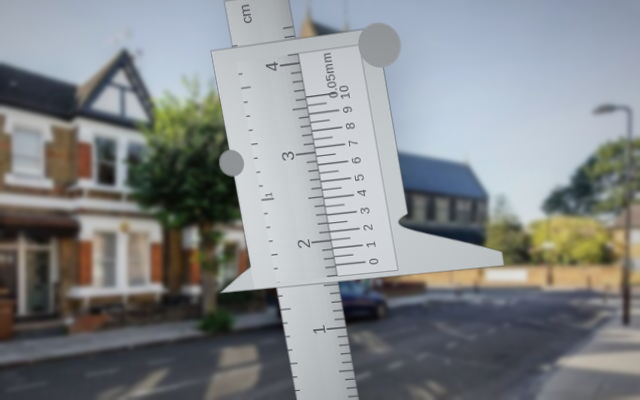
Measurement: 17.2 mm
